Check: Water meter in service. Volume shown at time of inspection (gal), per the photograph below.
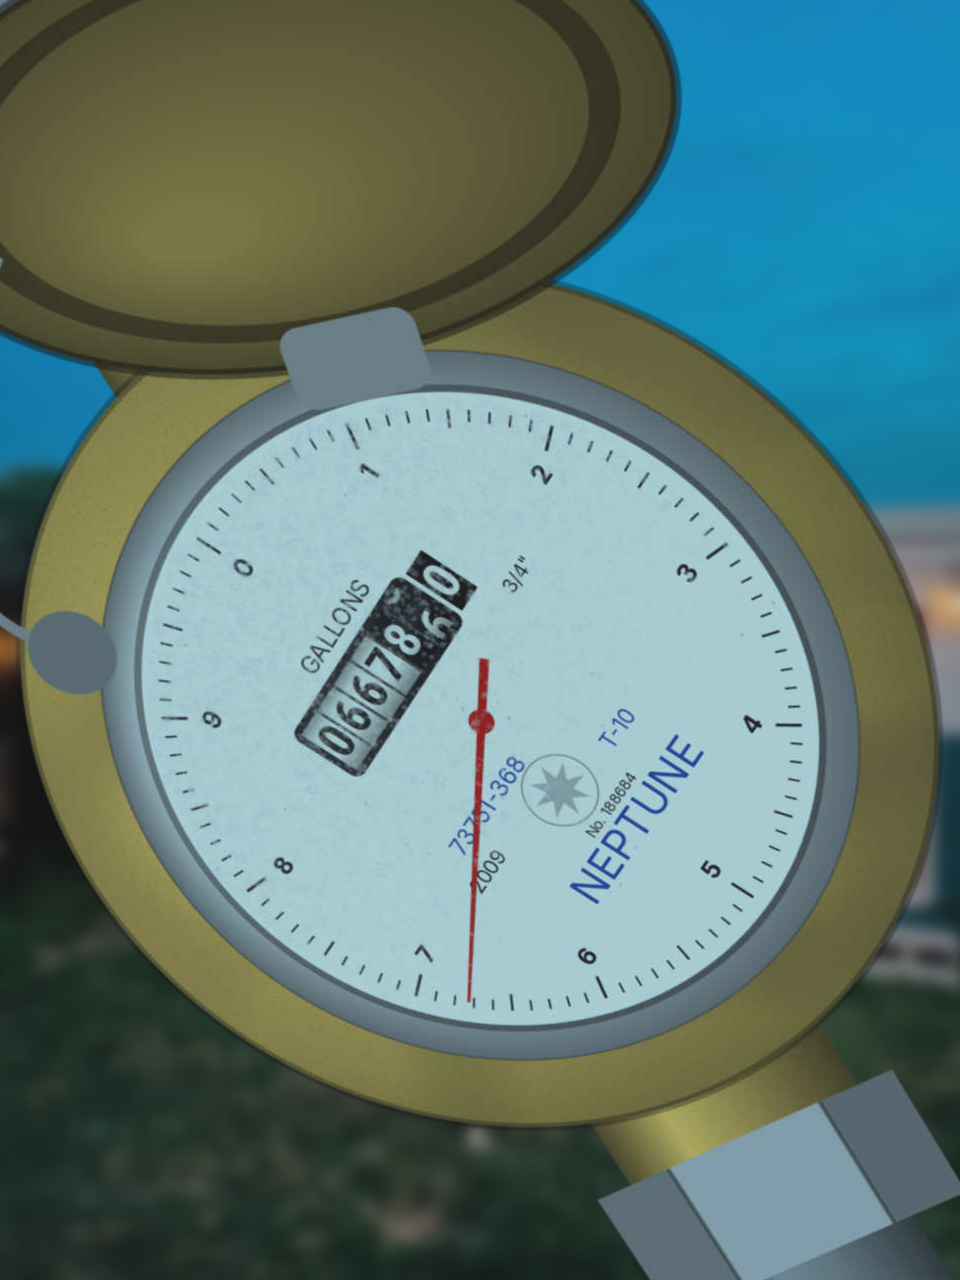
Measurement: 667856.7 gal
